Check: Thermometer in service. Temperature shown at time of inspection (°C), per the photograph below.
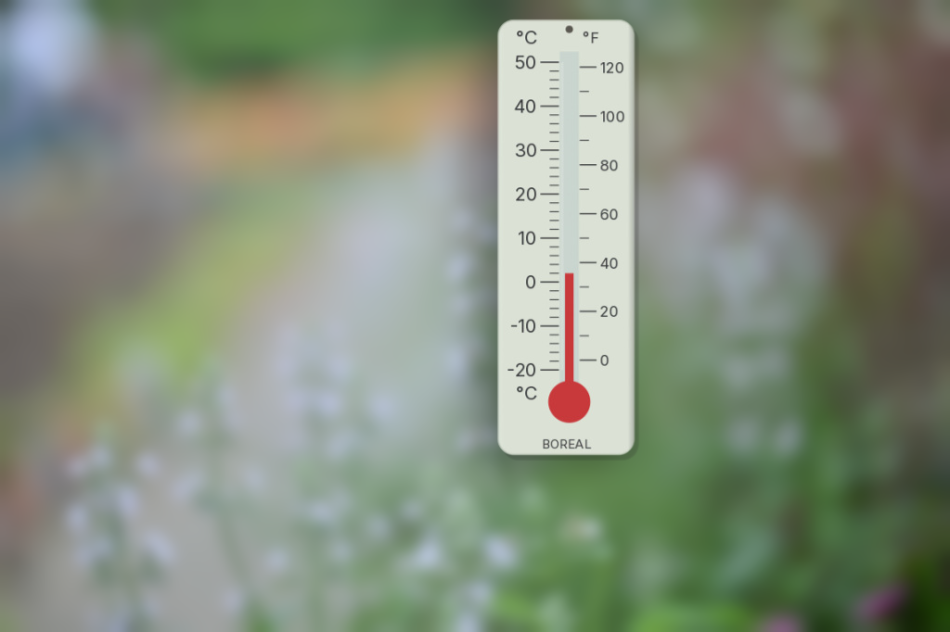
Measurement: 2 °C
